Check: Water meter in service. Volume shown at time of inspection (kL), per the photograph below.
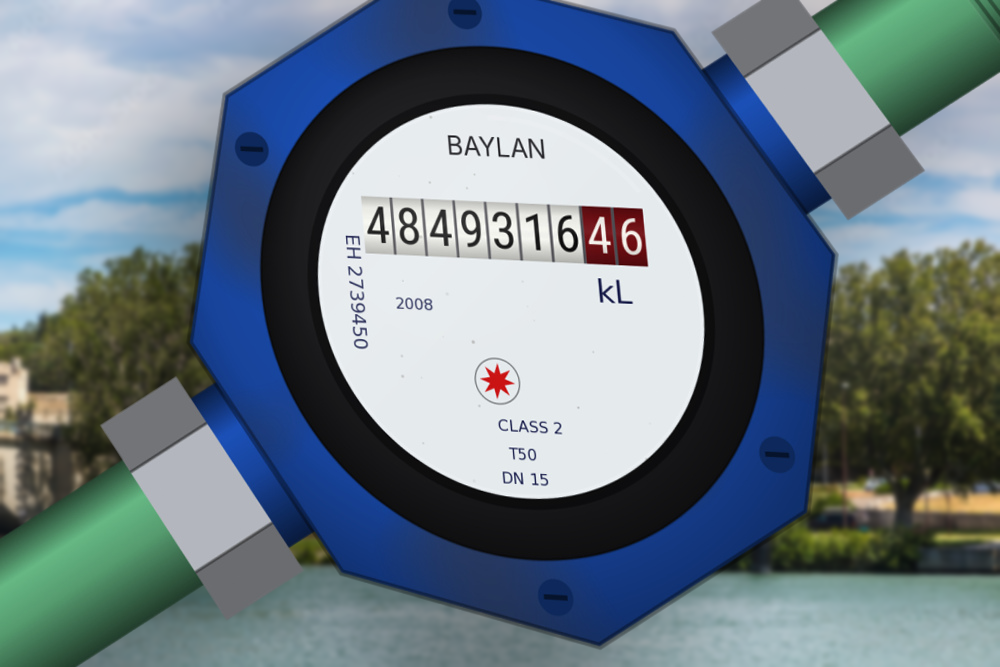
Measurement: 4849316.46 kL
